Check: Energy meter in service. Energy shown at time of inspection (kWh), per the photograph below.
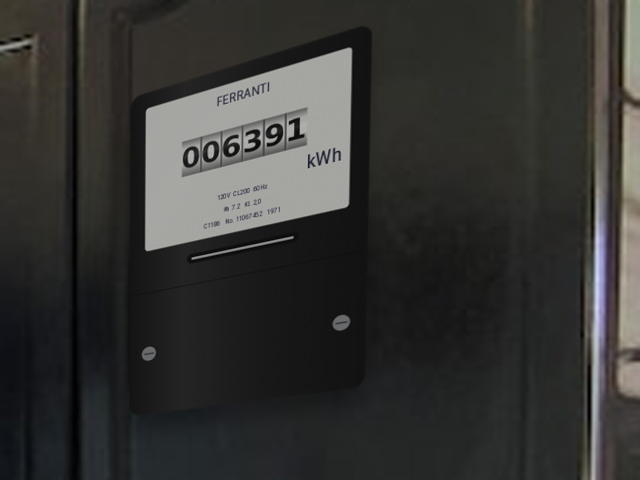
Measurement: 6391 kWh
